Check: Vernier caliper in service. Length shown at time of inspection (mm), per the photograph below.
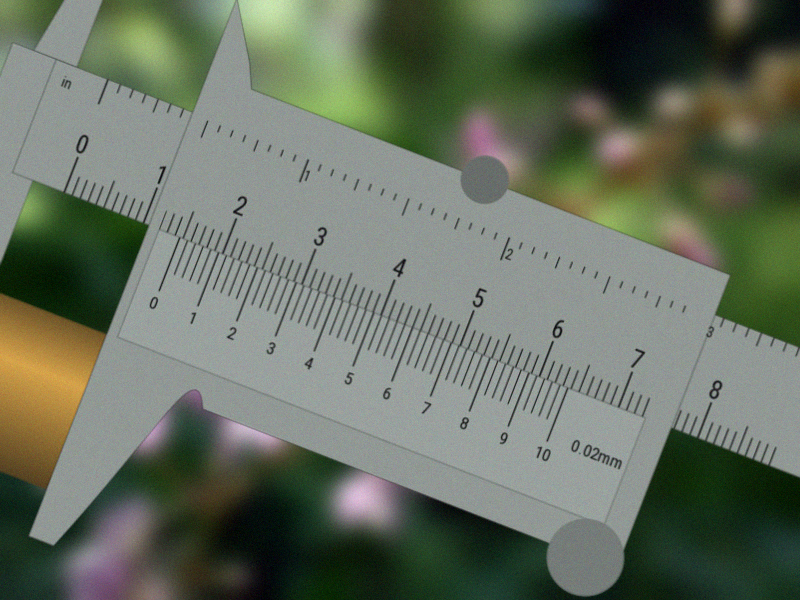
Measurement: 14.6 mm
